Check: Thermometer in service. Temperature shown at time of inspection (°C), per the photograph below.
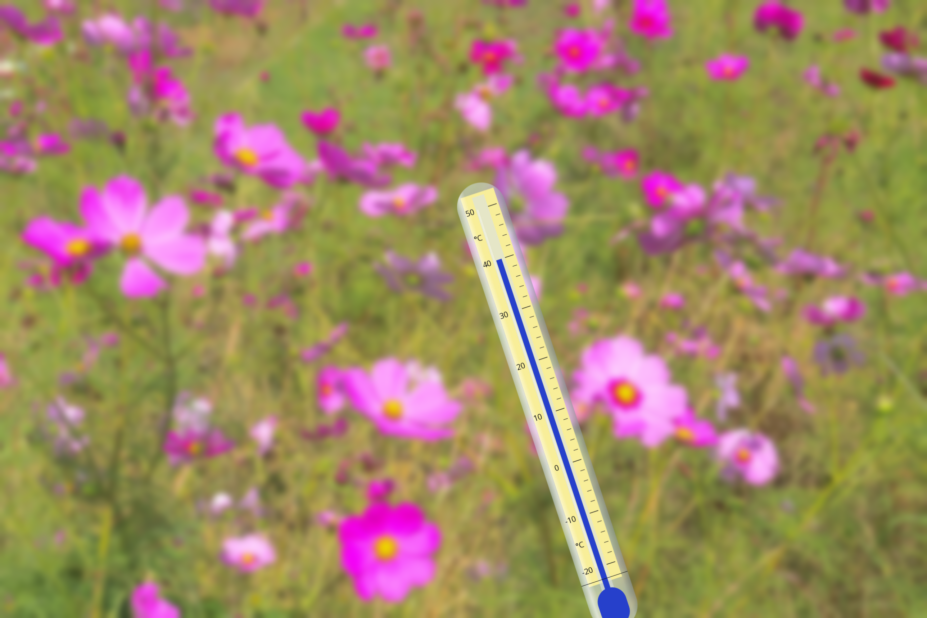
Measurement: 40 °C
